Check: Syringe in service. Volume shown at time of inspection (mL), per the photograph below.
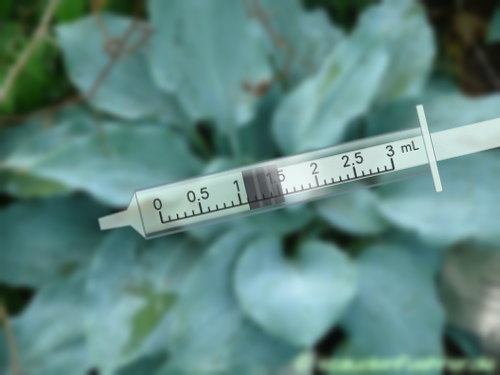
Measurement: 1.1 mL
